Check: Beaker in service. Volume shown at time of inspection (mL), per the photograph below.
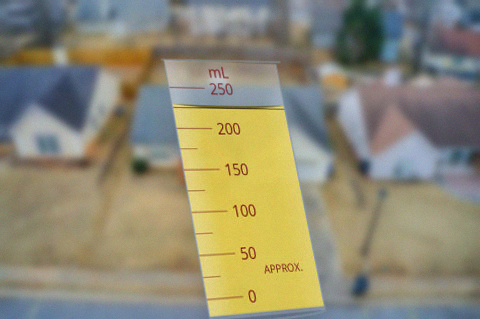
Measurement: 225 mL
